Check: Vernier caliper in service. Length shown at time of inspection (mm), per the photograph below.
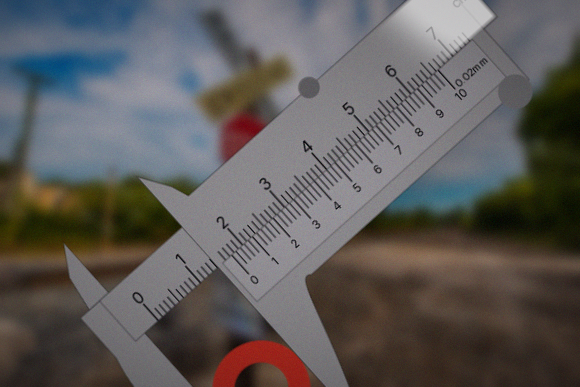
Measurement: 17.4 mm
